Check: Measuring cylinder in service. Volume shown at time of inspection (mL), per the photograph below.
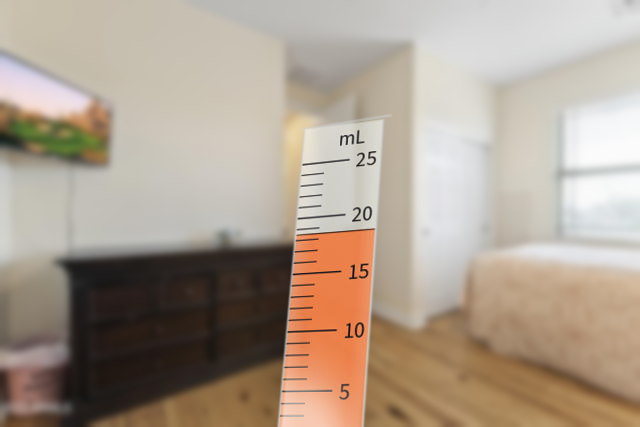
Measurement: 18.5 mL
